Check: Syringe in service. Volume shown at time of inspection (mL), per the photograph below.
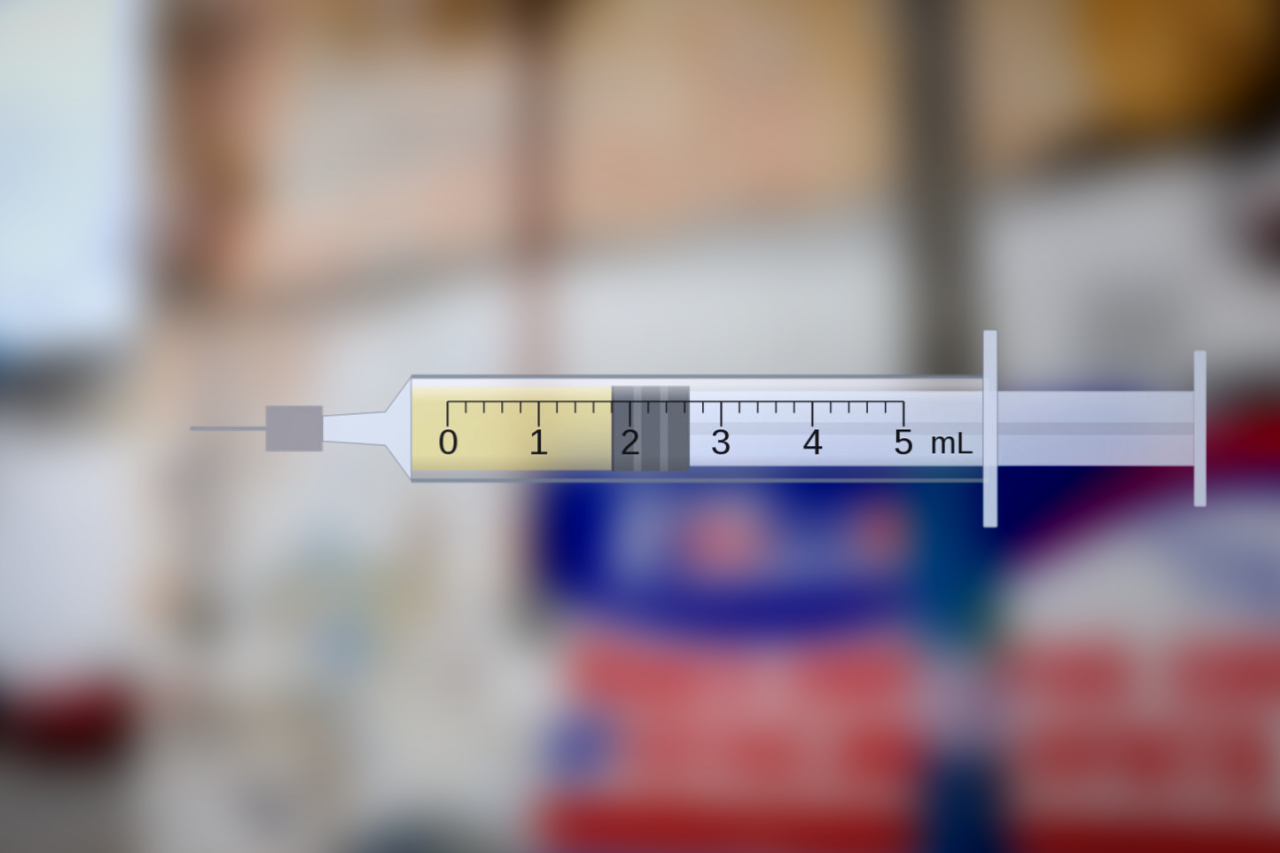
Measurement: 1.8 mL
